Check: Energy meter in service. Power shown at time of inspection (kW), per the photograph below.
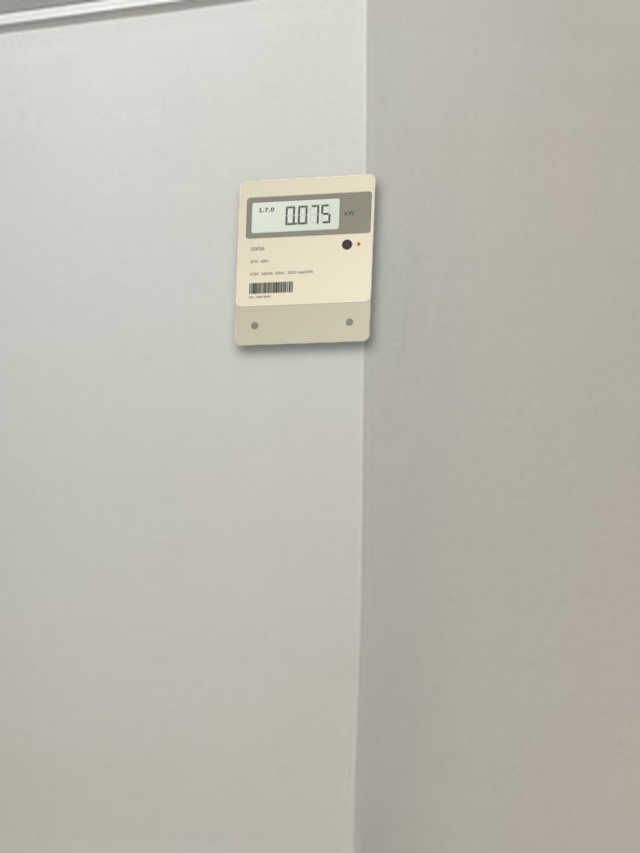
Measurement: 0.075 kW
